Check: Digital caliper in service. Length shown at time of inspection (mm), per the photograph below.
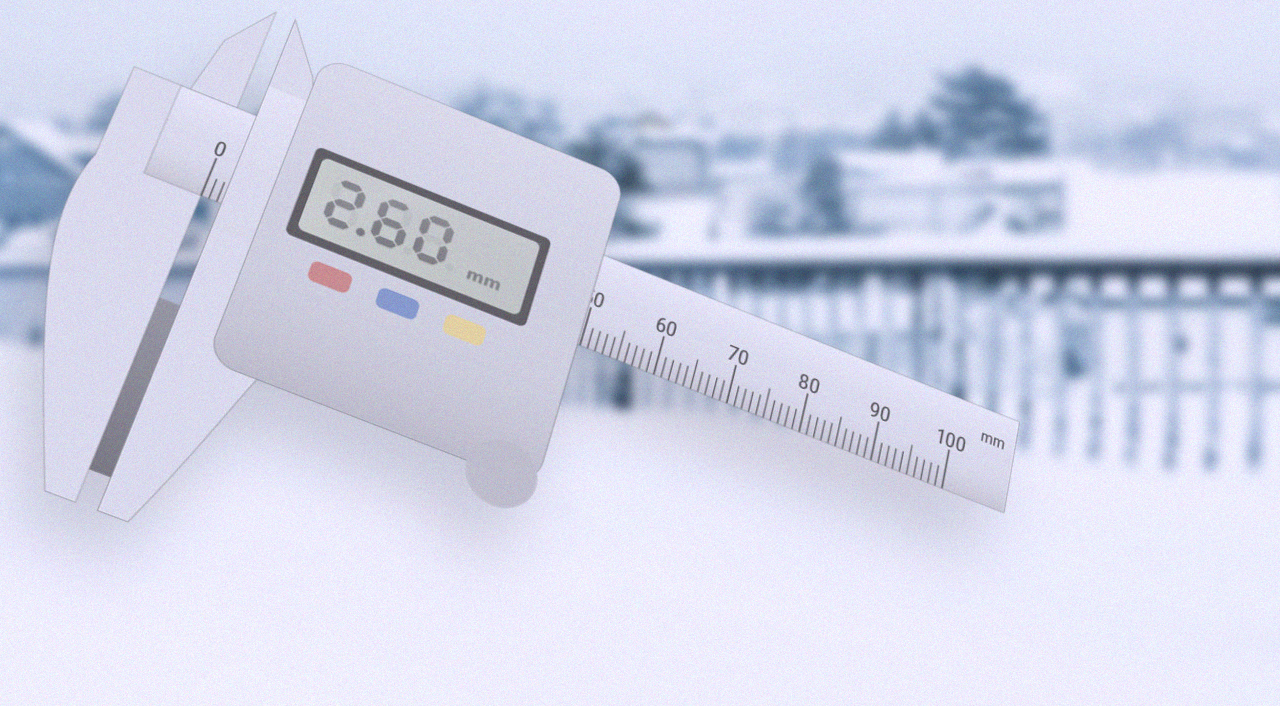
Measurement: 2.60 mm
